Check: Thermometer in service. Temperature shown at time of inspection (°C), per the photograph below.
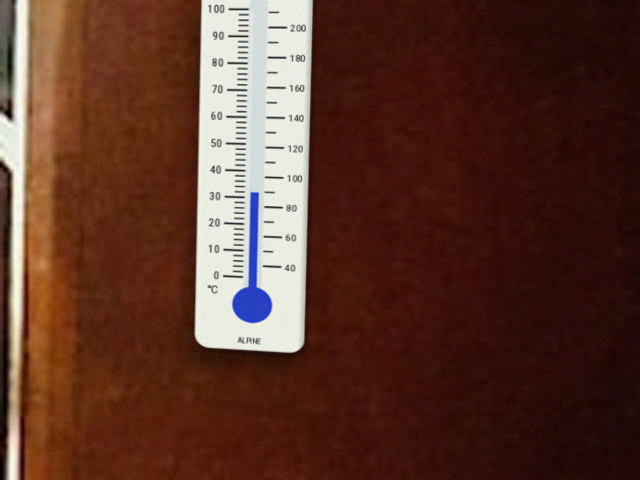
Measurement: 32 °C
